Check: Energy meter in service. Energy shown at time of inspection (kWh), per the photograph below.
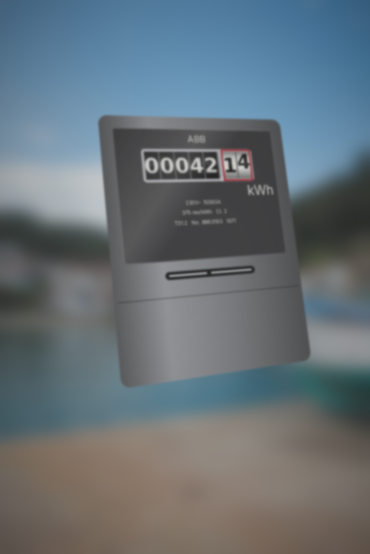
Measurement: 42.14 kWh
